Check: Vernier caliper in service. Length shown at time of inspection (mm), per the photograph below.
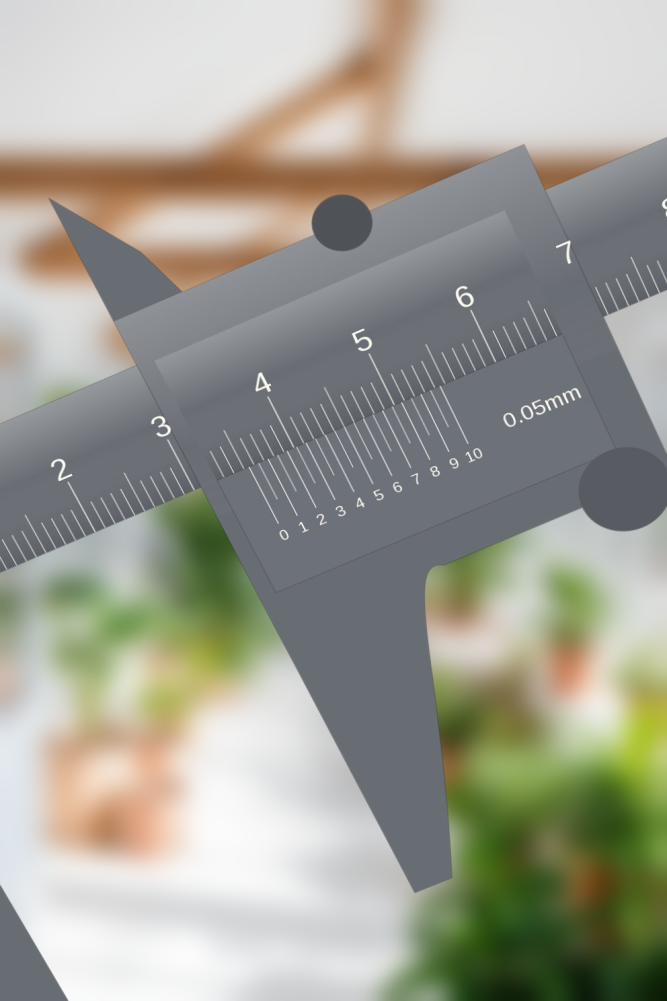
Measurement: 35.5 mm
